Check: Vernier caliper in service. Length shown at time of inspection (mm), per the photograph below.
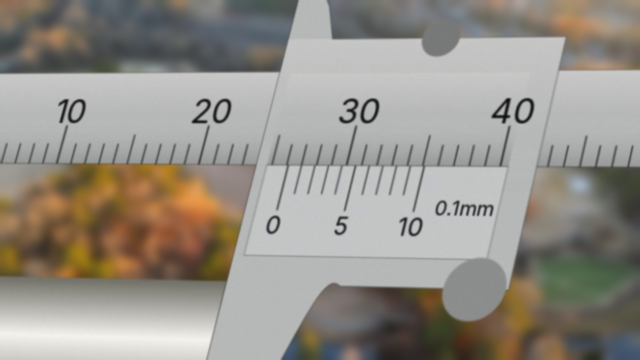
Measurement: 26.1 mm
